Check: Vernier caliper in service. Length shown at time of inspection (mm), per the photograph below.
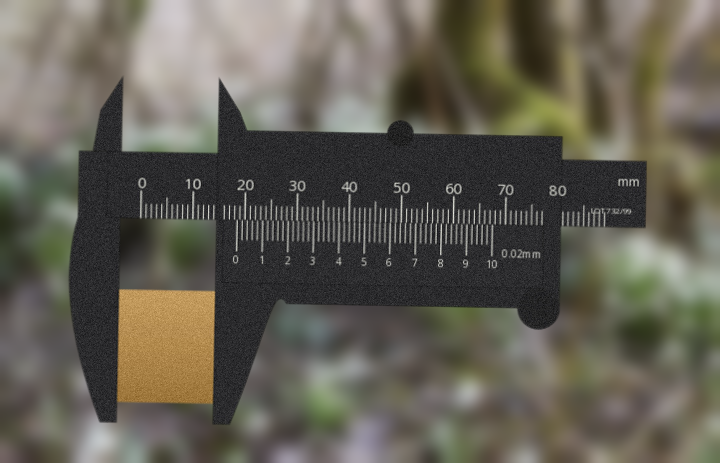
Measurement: 18.5 mm
